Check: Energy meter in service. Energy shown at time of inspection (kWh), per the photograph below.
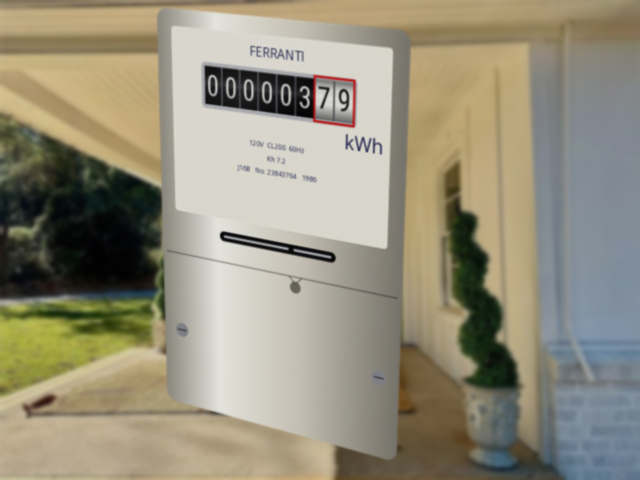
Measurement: 3.79 kWh
